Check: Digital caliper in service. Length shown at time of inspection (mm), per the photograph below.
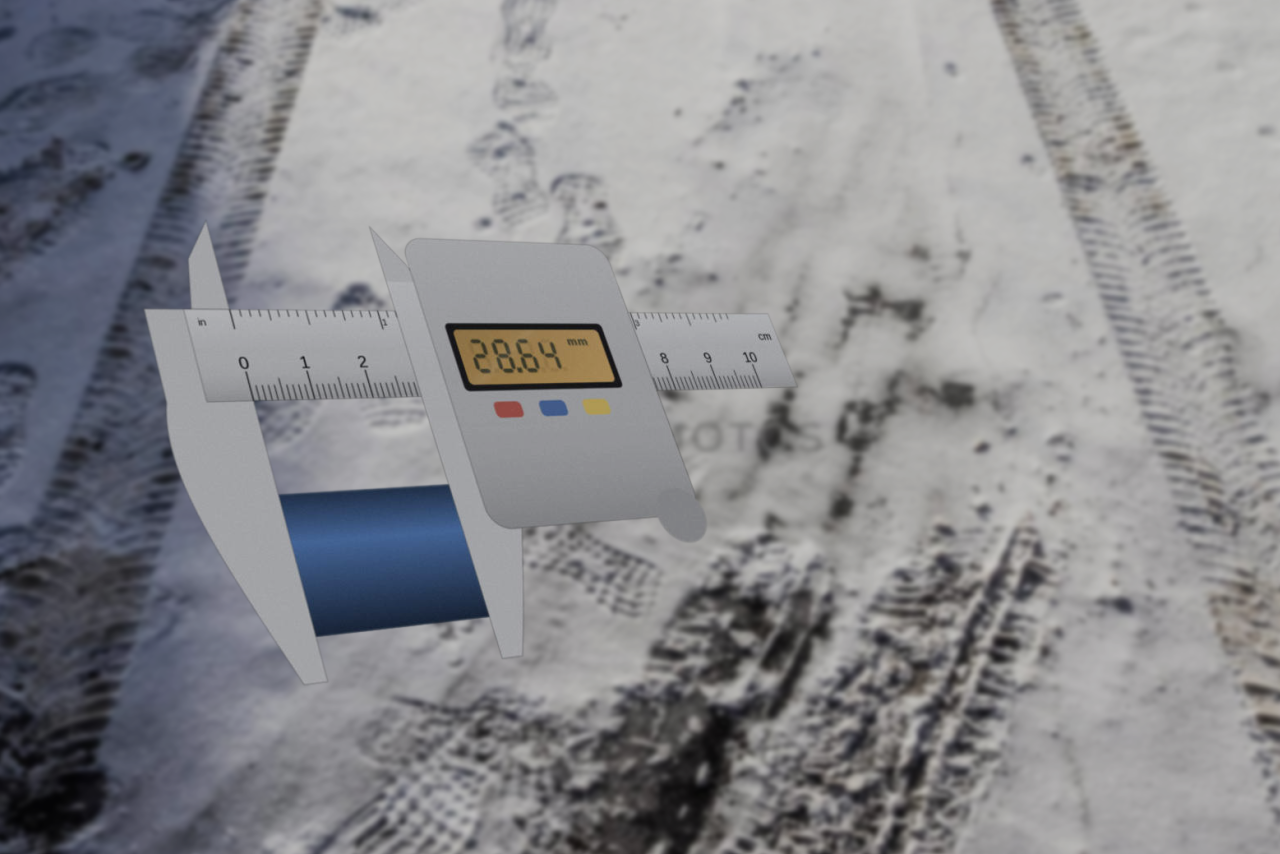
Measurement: 28.64 mm
